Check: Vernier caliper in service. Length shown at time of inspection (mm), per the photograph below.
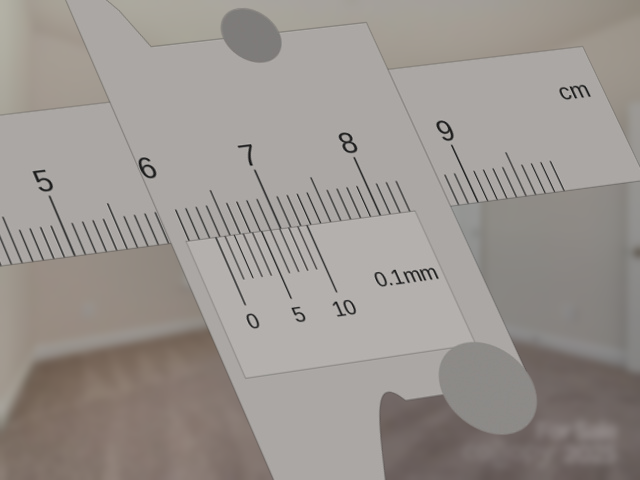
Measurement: 63.6 mm
